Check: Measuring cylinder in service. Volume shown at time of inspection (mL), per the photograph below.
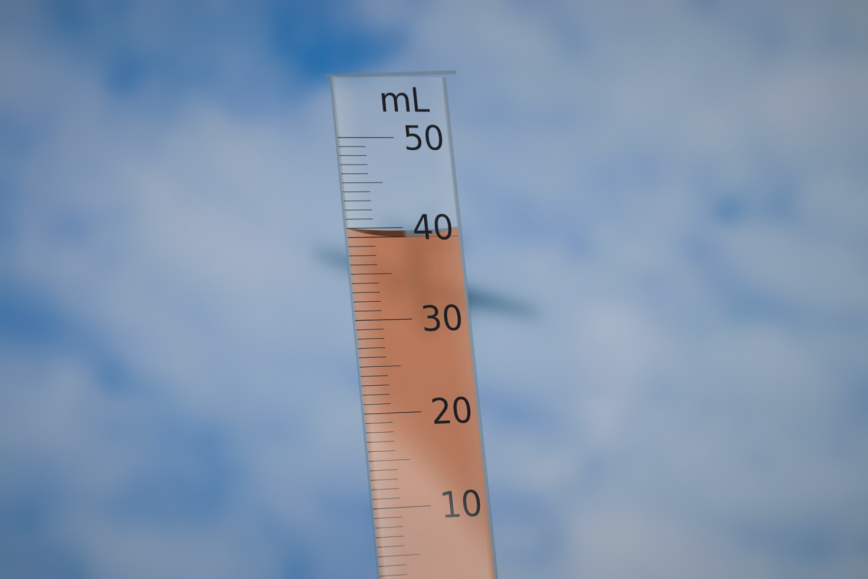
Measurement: 39 mL
